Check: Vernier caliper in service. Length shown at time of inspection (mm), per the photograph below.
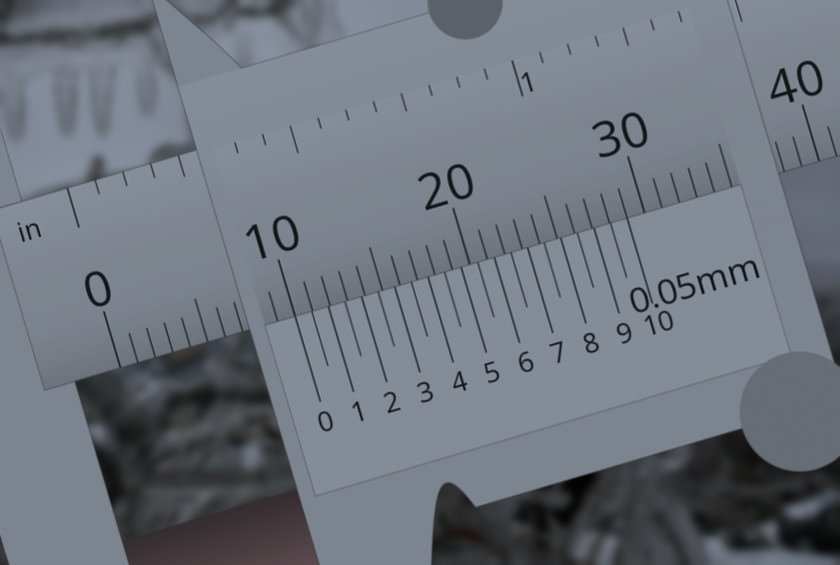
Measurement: 10.0 mm
